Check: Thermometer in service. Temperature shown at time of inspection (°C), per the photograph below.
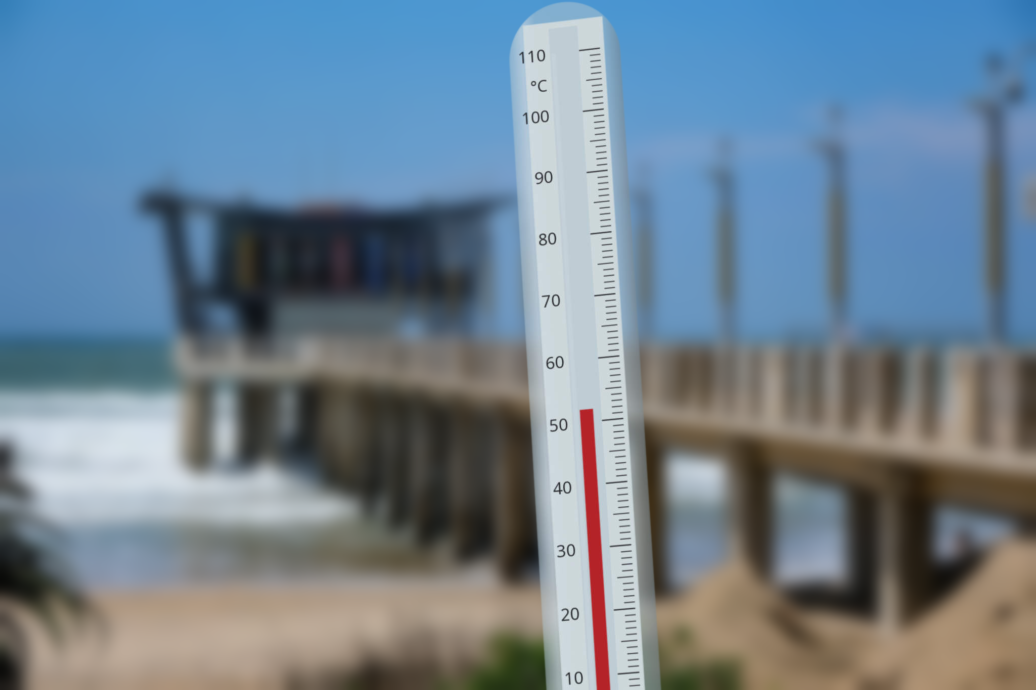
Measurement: 52 °C
